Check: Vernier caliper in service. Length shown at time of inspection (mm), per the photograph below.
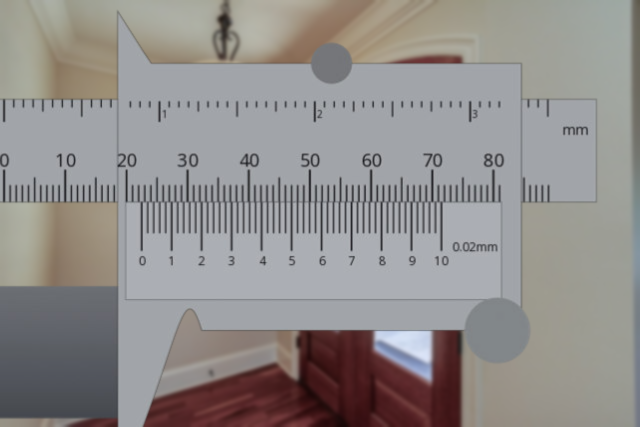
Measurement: 22.5 mm
